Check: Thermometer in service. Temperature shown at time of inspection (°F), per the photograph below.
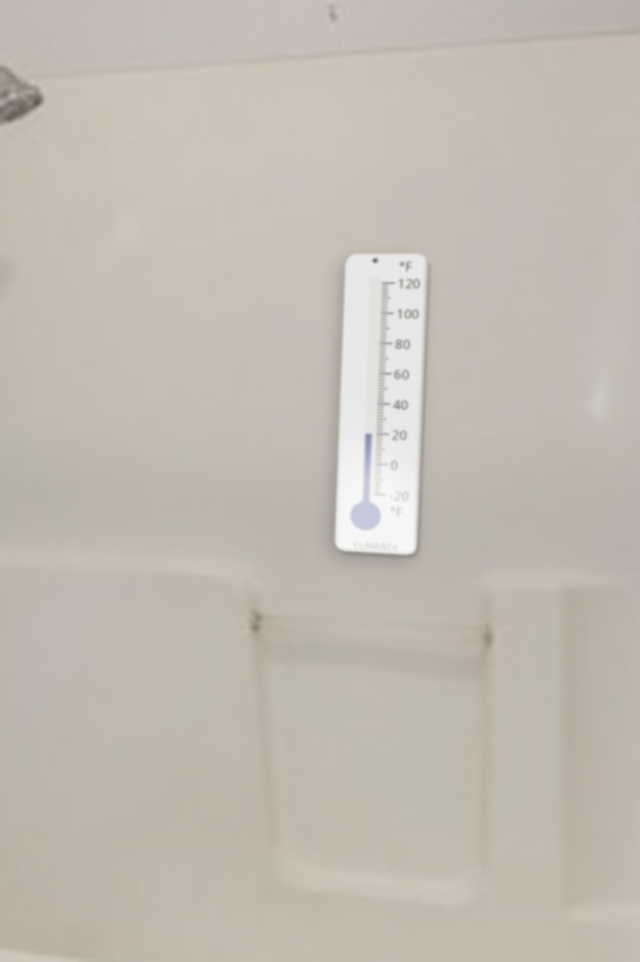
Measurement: 20 °F
